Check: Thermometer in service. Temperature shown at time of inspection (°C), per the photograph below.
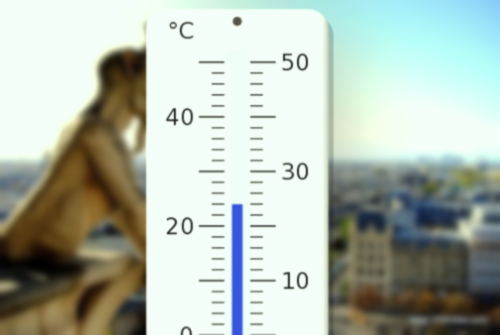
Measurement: 24 °C
